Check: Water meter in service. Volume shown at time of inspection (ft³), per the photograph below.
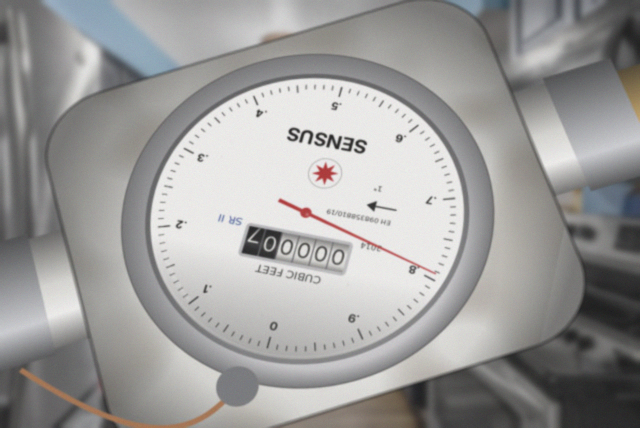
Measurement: 6.79 ft³
